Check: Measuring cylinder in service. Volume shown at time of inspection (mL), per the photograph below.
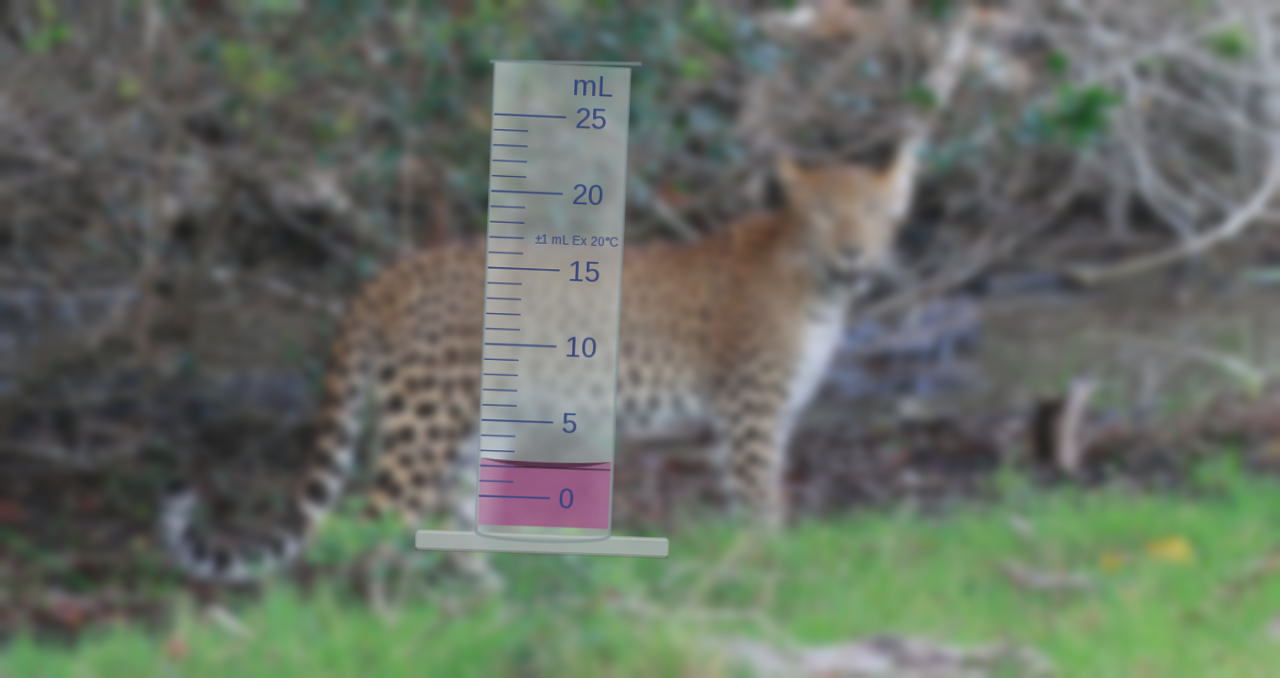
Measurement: 2 mL
